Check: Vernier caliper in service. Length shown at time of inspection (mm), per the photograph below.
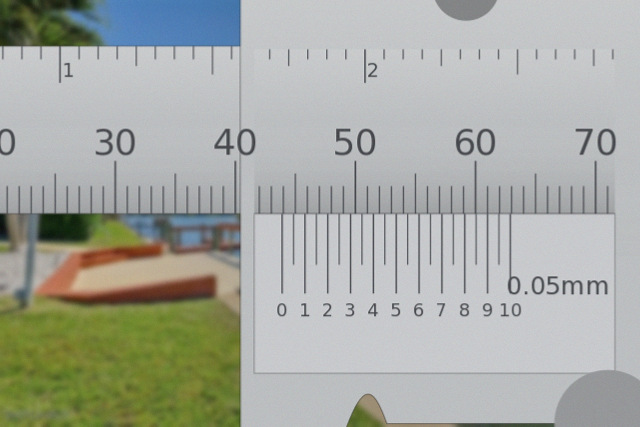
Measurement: 43.9 mm
